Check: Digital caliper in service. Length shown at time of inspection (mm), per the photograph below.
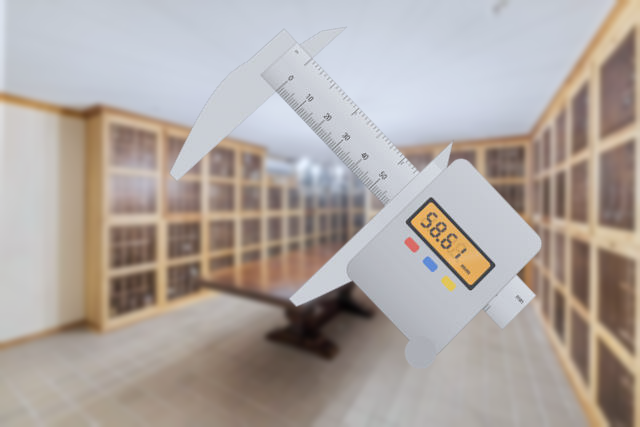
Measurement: 58.61 mm
